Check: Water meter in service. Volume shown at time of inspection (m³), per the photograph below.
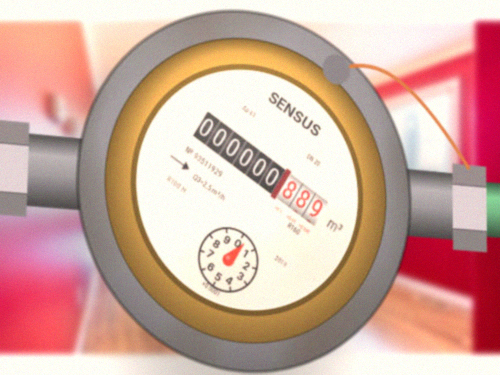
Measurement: 0.8890 m³
